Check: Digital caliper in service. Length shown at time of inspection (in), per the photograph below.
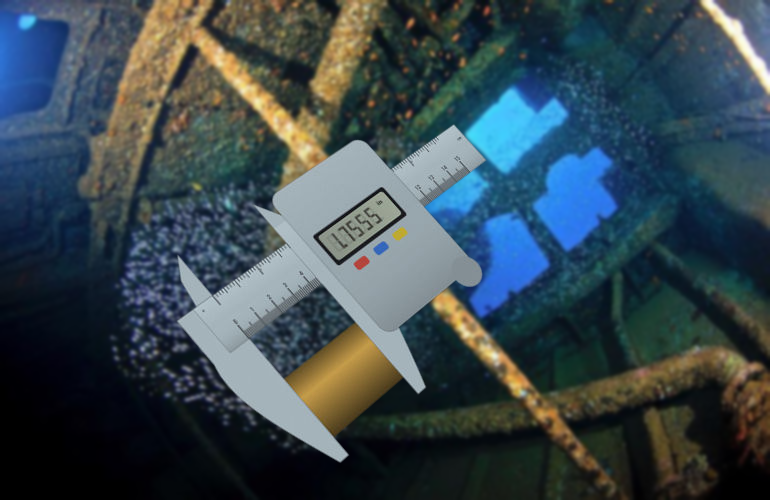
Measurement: 1.7555 in
